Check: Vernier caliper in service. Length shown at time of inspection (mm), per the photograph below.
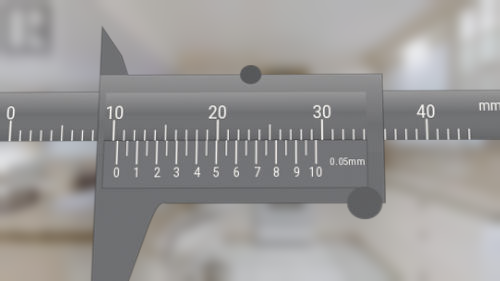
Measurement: 10.4 mm
